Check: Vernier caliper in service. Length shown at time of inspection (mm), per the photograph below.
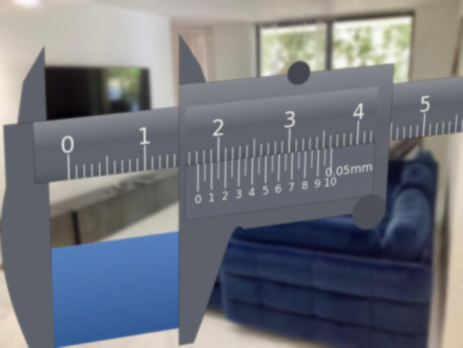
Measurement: 17.2 mm
